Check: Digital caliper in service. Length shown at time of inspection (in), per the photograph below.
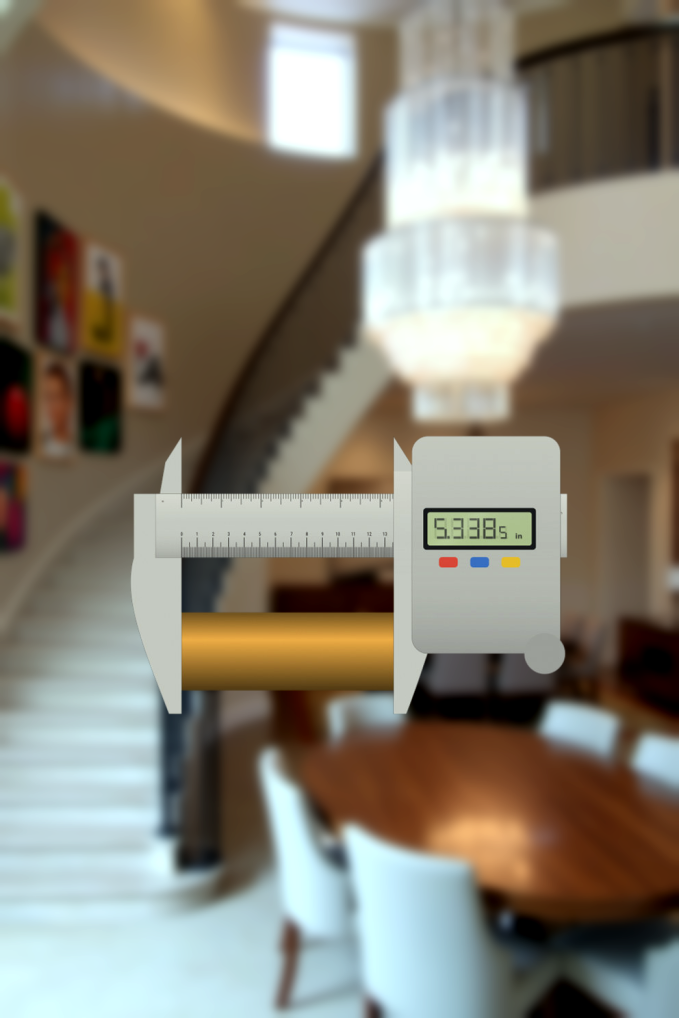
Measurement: 5.3385 in
